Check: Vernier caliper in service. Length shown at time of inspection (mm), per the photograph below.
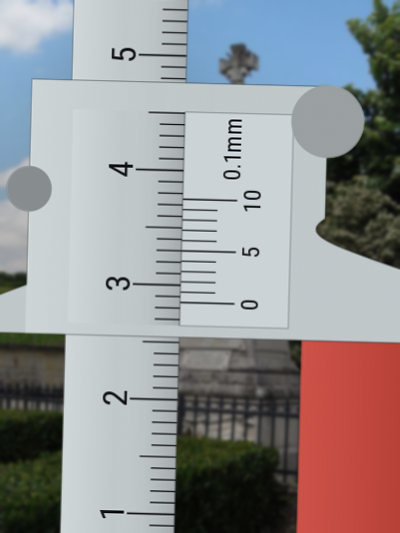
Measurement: 28.5 mm
